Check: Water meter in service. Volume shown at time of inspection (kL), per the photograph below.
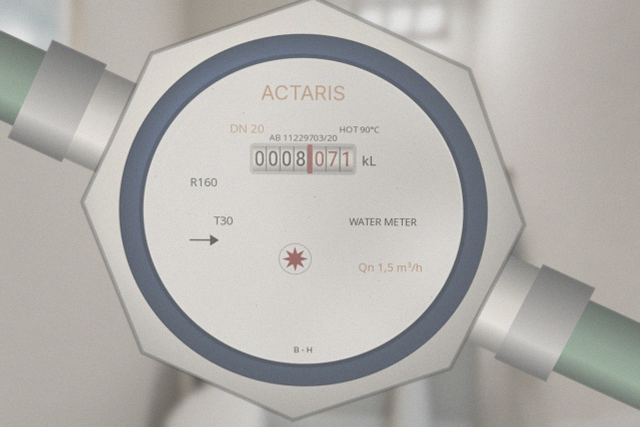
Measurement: 8.071 kL
